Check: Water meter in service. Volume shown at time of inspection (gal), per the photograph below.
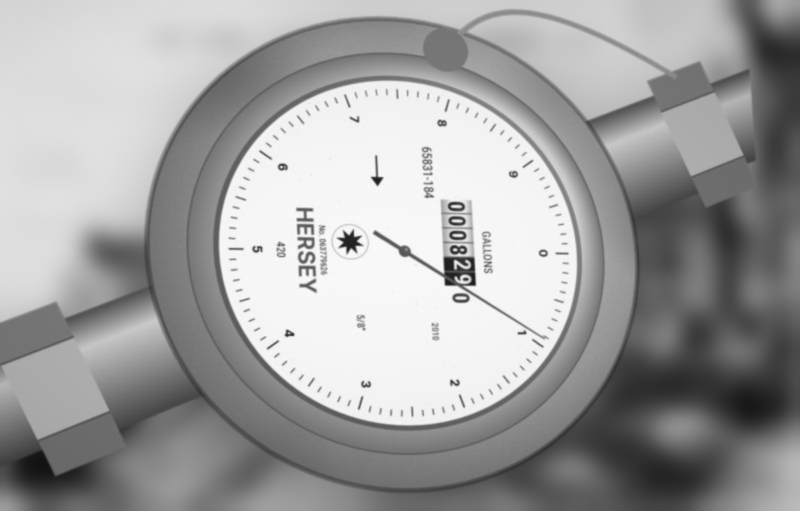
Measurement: 8290.9 gal
